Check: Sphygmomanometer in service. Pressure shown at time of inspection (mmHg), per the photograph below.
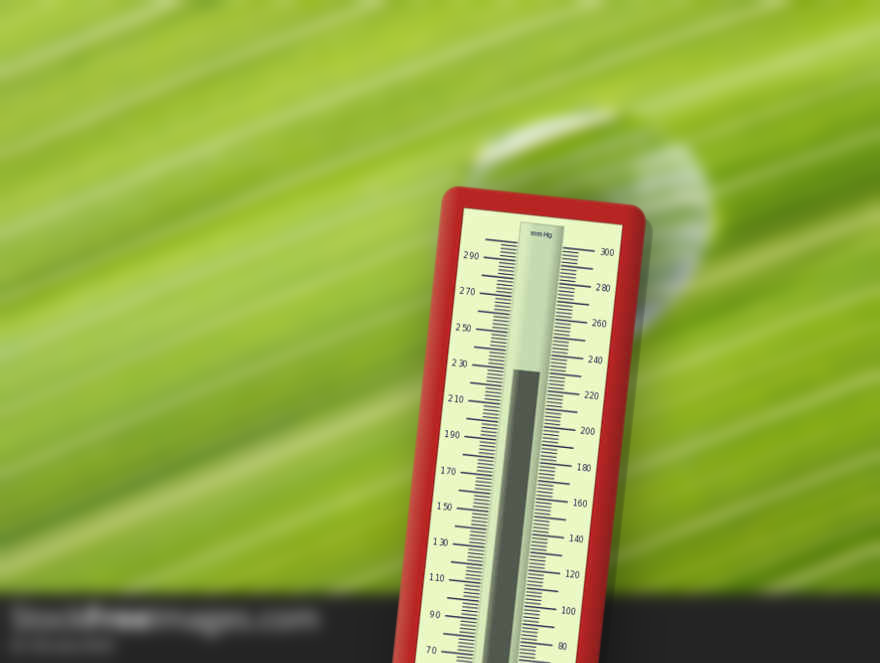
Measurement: 230 mmHg
